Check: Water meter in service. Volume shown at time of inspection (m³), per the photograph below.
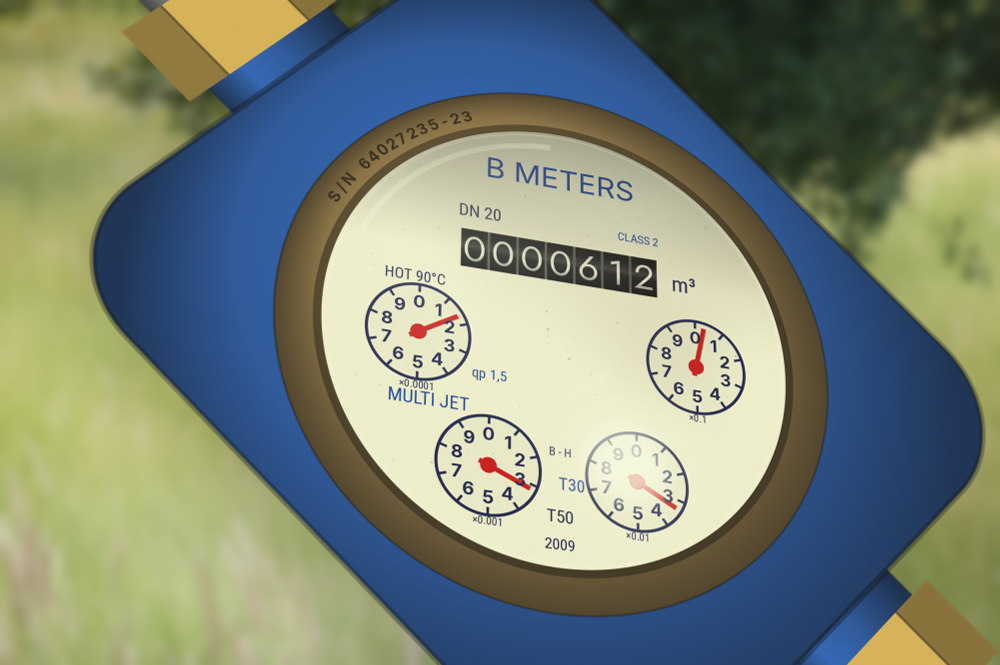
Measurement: 612.0331 m³
